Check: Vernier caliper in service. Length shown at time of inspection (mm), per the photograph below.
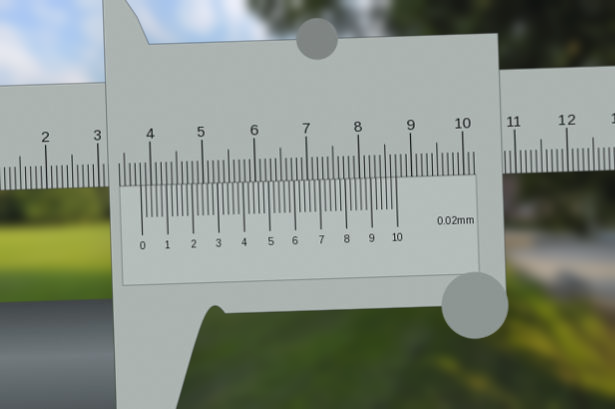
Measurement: 38.0 mm
